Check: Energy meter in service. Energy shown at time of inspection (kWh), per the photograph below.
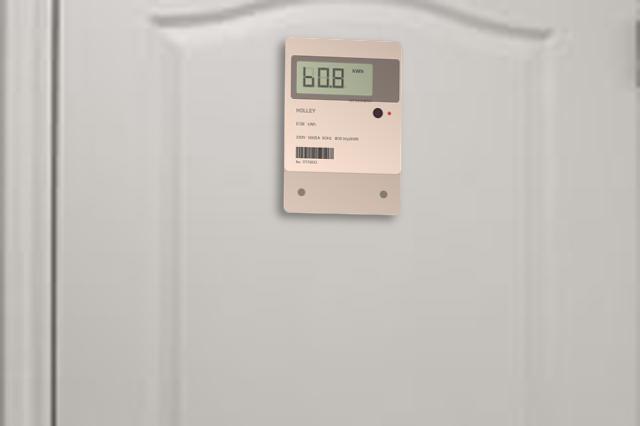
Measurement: 60.8 kWh
